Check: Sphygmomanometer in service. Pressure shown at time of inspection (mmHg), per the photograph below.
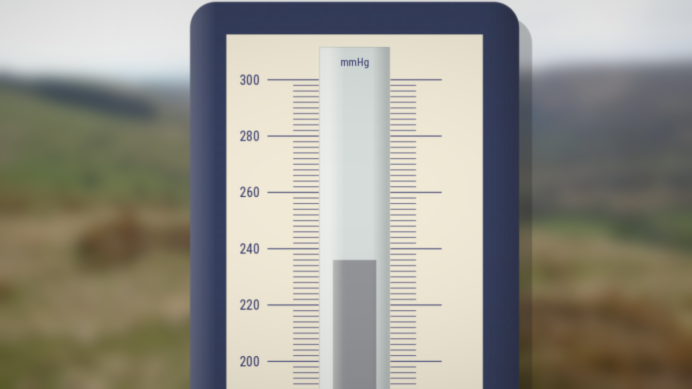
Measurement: 236 mmHg
